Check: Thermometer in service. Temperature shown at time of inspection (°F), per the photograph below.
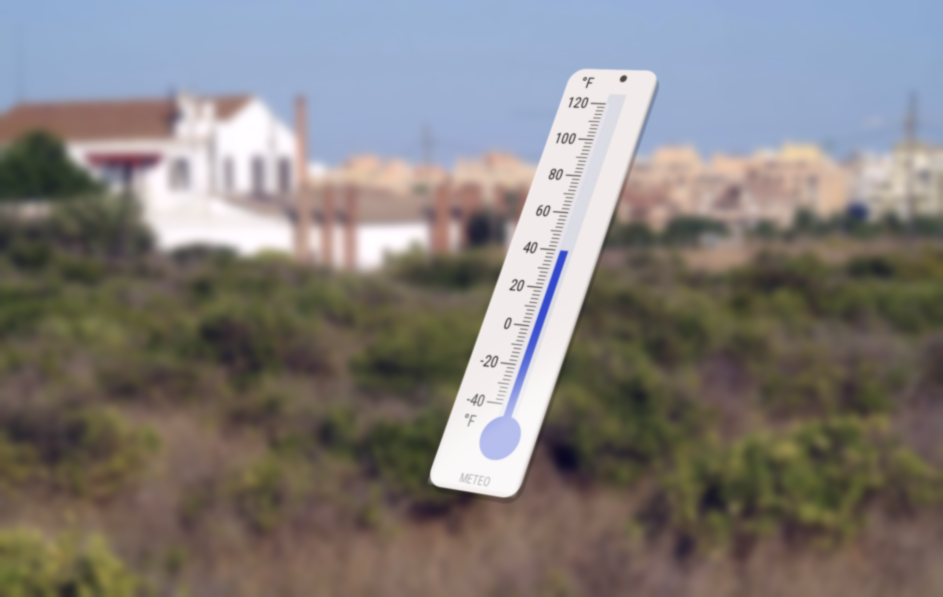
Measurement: 40 °F
